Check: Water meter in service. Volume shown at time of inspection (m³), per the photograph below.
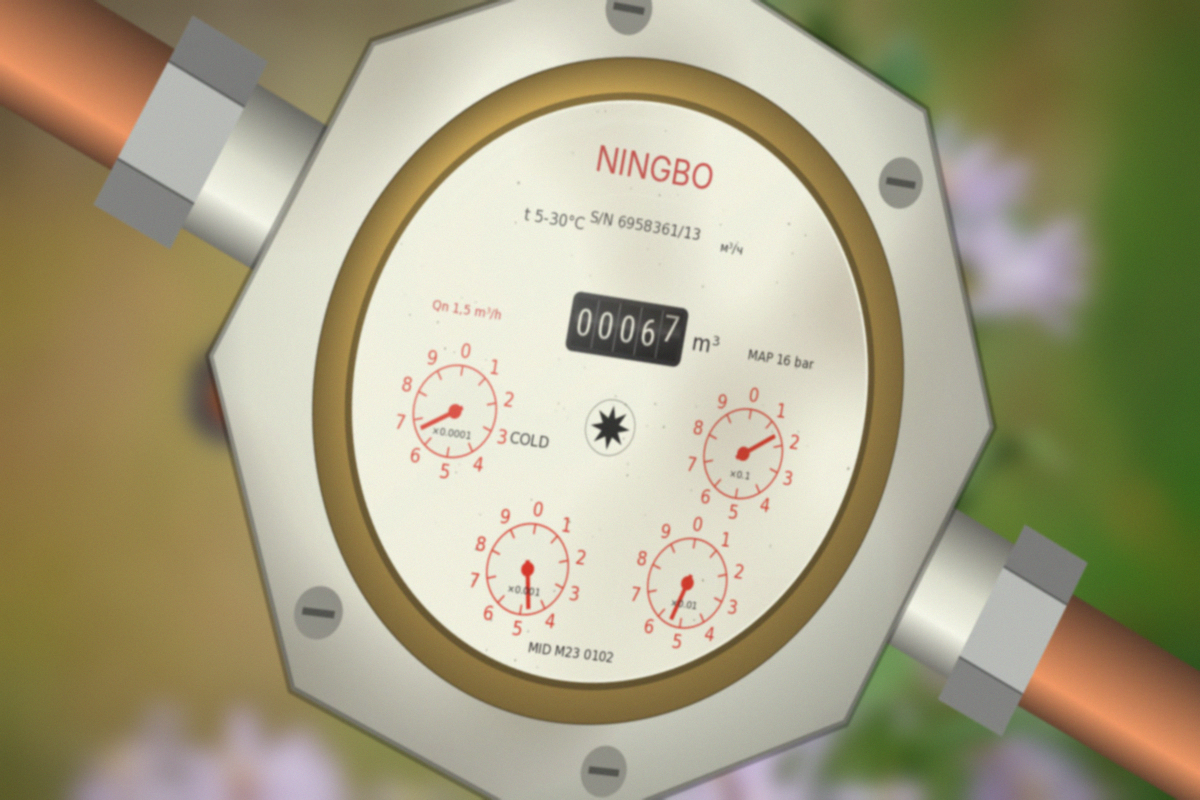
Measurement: 67.1546 m³
